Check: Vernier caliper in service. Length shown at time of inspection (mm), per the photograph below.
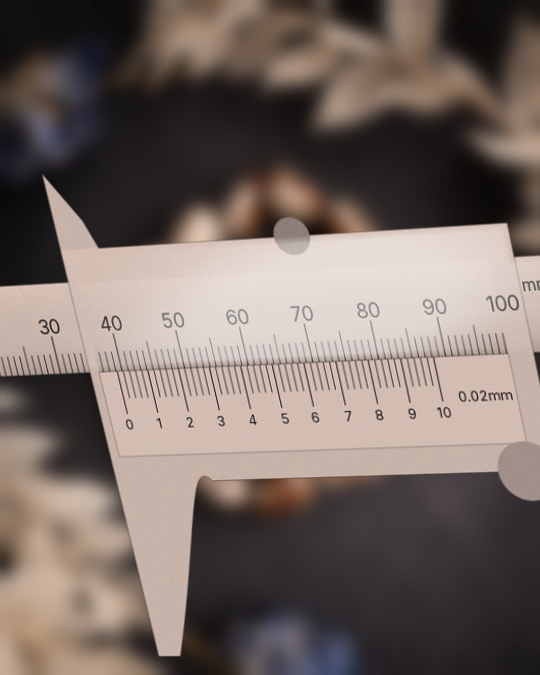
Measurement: 39.2 mm
